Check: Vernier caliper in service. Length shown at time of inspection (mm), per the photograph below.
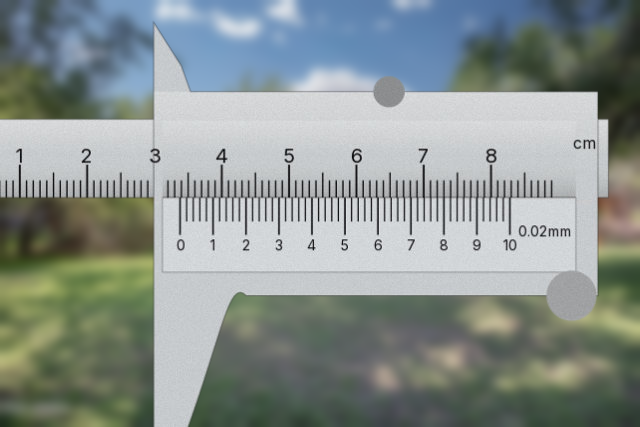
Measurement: 33.8 mm
